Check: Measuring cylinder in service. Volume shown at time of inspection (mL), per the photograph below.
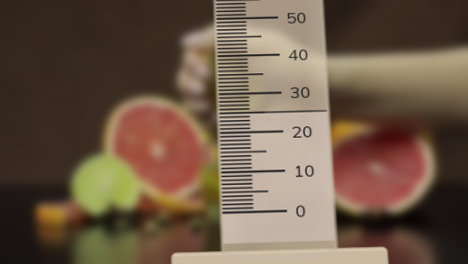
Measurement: 25 mL
